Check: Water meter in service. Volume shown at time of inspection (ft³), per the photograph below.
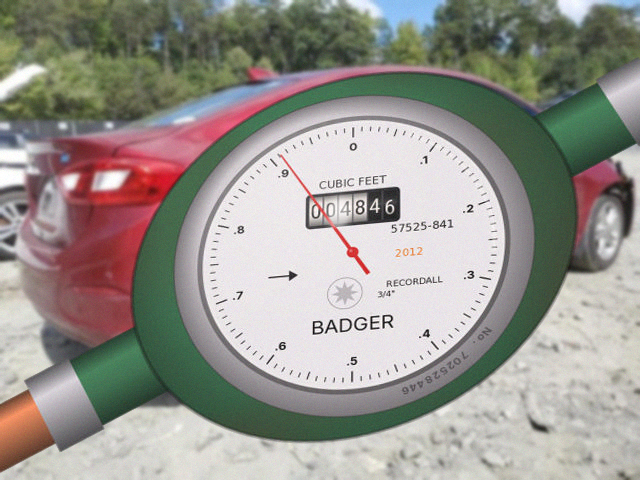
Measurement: 4845.91 ft³
